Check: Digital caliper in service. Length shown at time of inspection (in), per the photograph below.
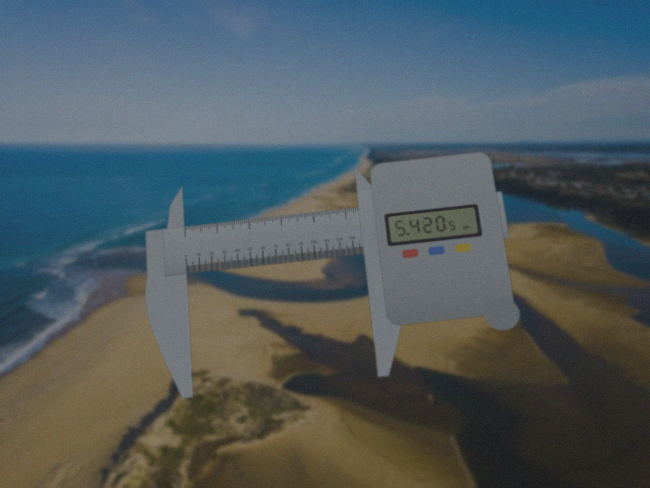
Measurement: 5.4205 in
